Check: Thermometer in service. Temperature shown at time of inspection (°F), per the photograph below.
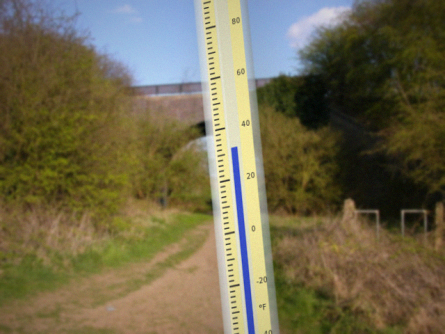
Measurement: 32 °F
